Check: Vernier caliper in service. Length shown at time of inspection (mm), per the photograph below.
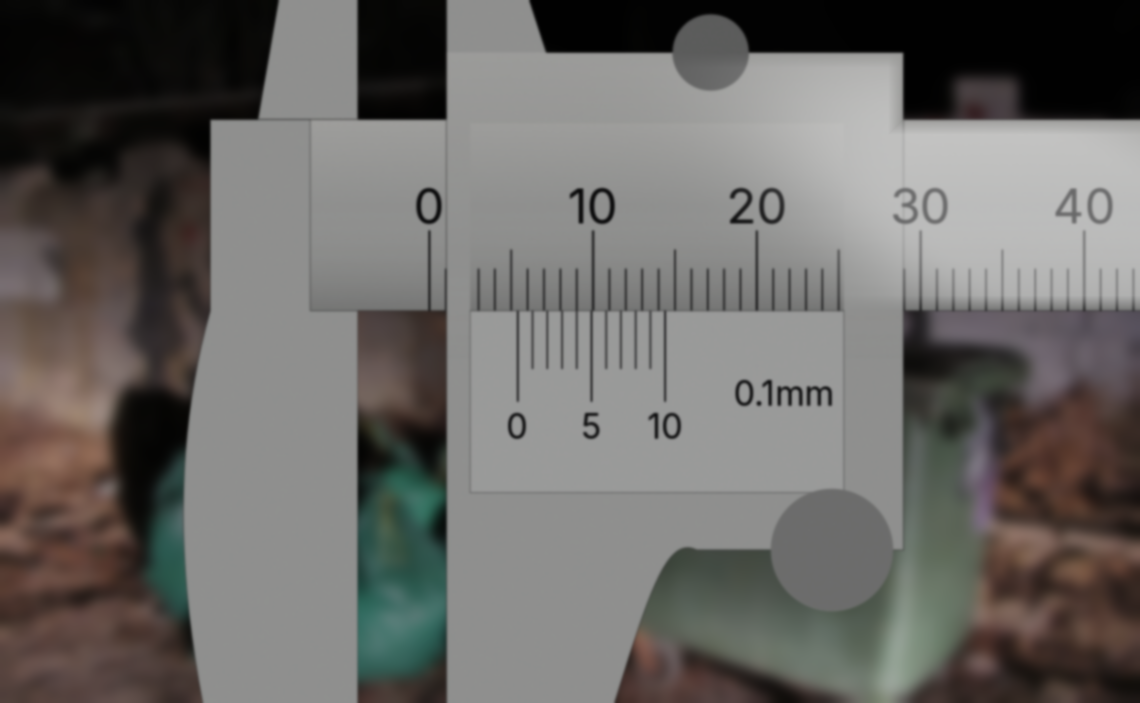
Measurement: 5.4 mm
